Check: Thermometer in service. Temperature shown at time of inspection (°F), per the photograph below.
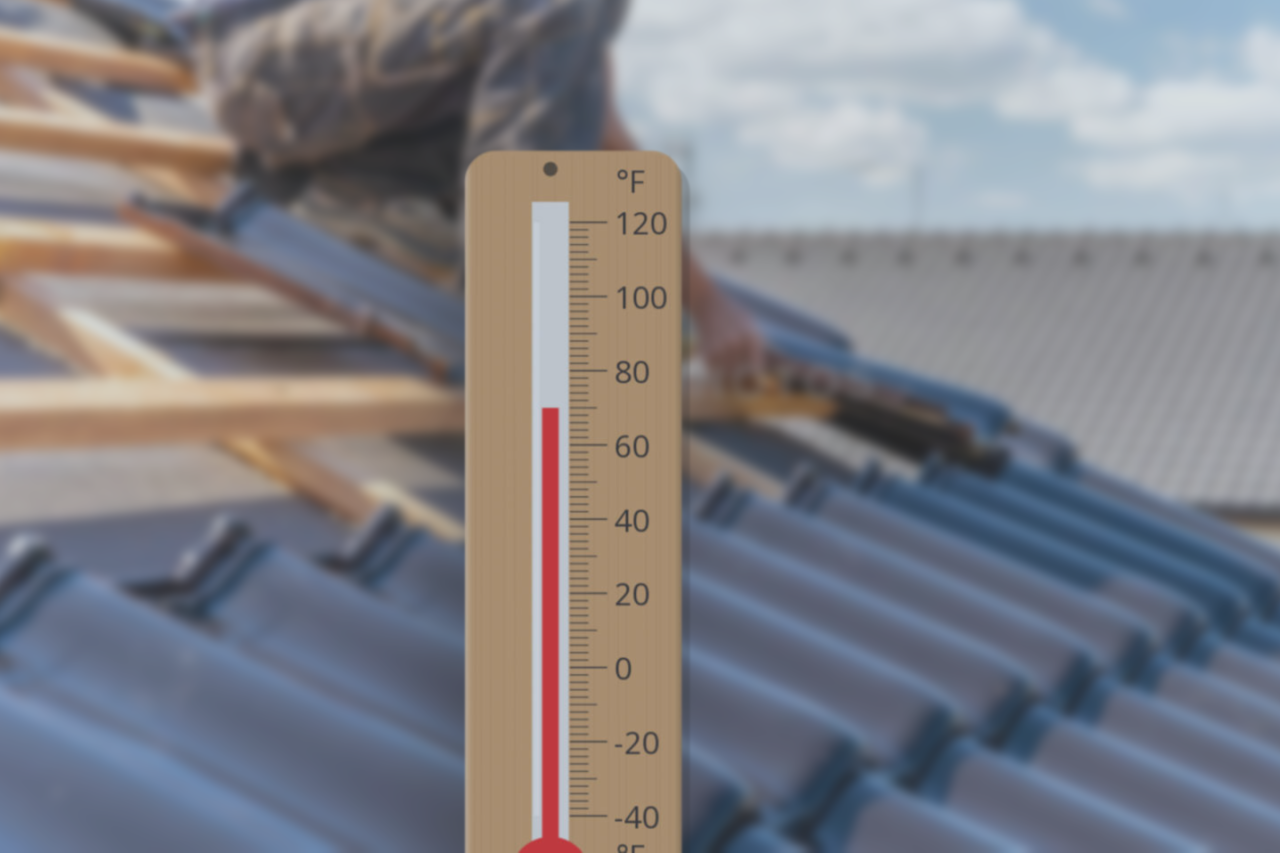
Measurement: 70 °F
